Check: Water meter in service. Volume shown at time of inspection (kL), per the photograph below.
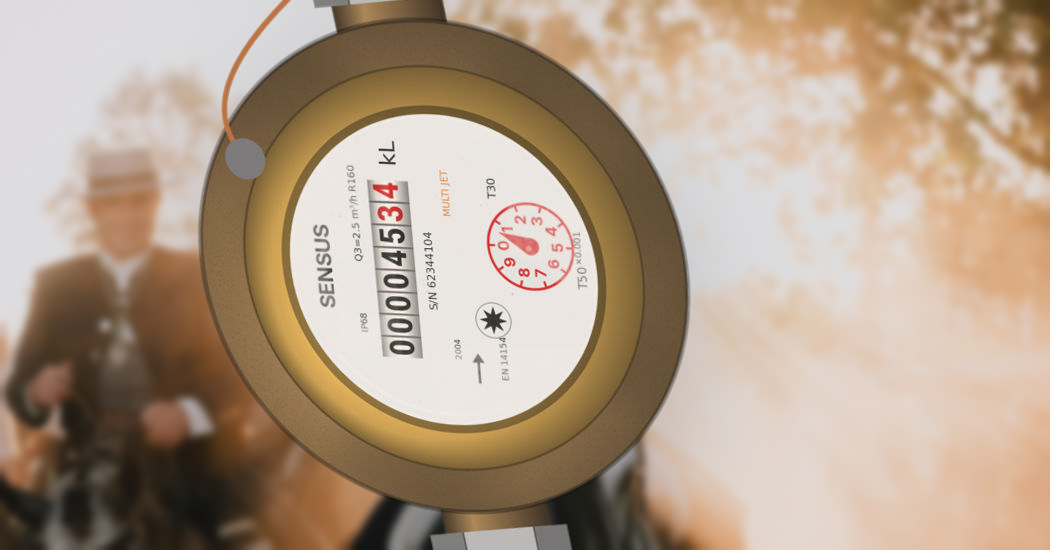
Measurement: 45.340 kL
